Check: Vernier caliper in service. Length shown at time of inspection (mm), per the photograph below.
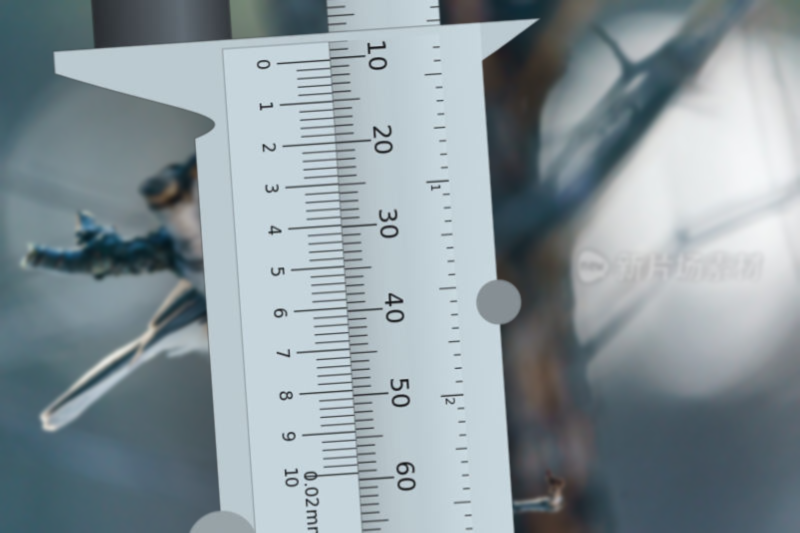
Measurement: 10.2 mm
